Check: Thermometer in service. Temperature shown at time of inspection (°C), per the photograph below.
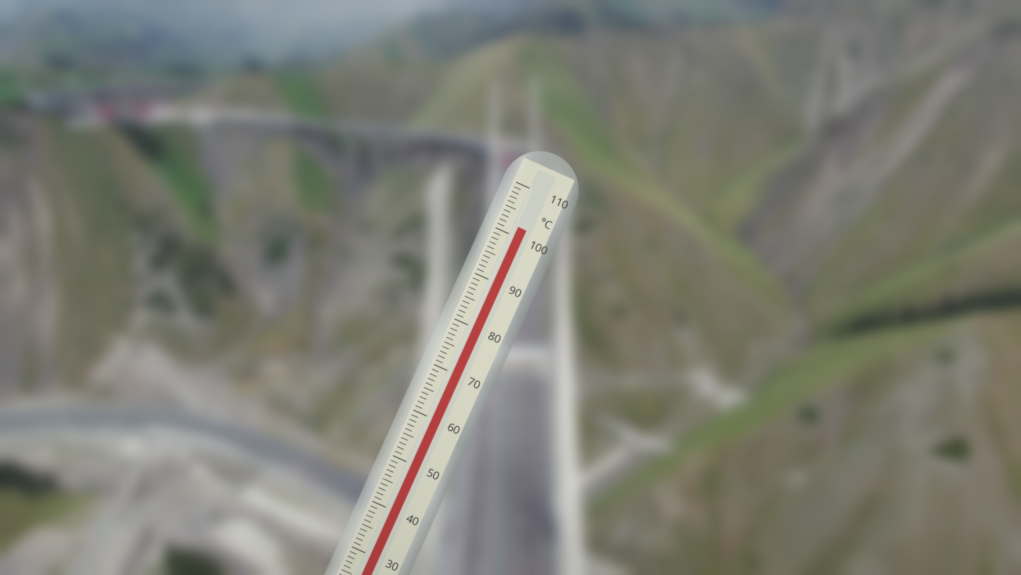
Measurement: 102 °C
